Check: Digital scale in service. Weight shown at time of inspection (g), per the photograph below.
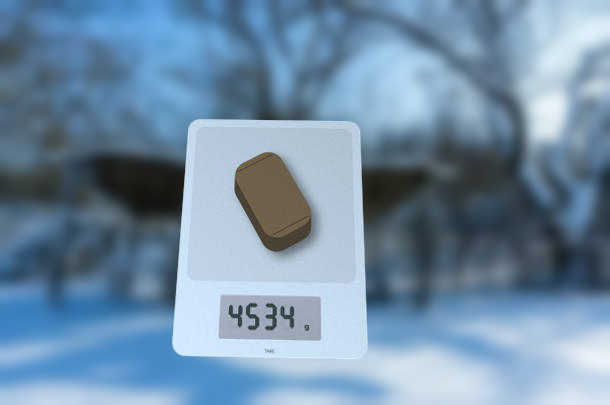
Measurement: 4534 g
